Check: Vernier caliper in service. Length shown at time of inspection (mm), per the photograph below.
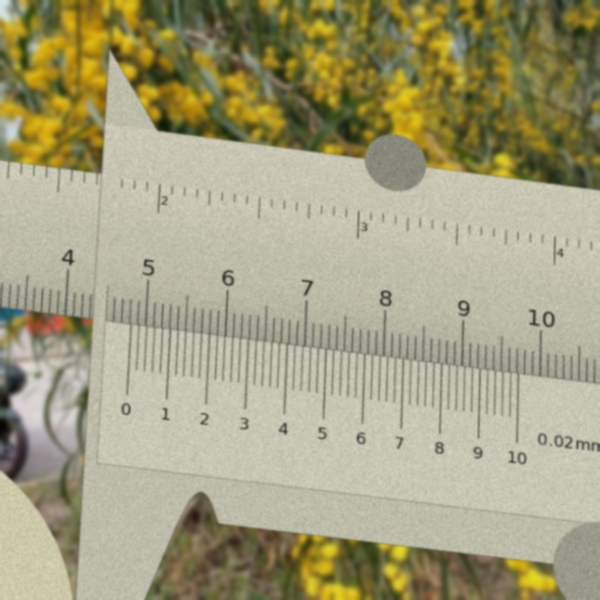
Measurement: 48.2 mm
